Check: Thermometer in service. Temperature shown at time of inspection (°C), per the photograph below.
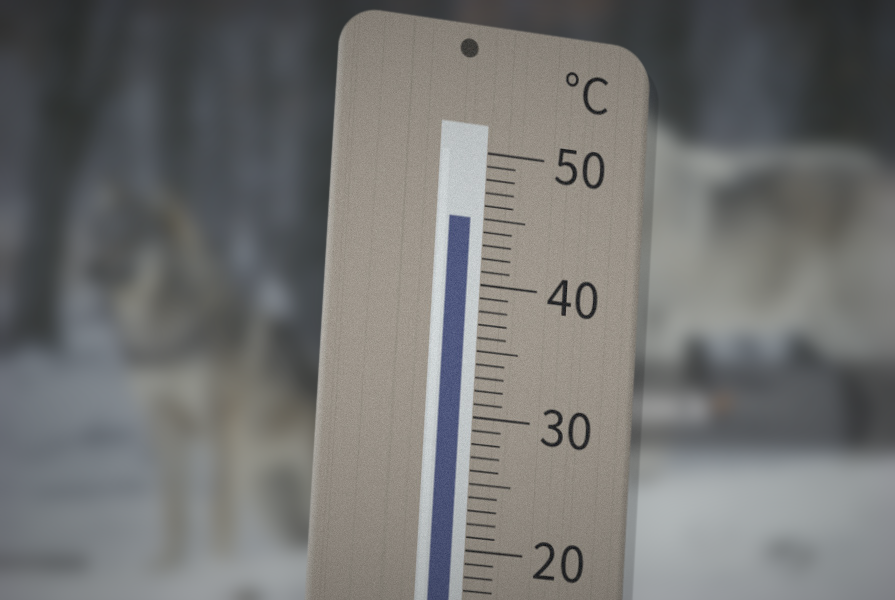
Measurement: 45 °C
